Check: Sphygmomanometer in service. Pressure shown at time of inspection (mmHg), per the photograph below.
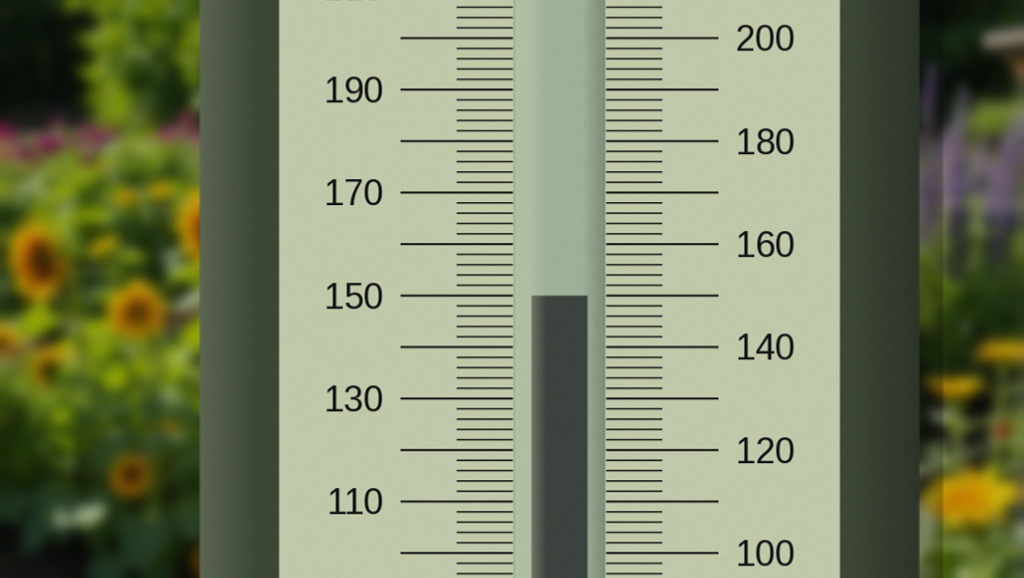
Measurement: 150 mmHg
